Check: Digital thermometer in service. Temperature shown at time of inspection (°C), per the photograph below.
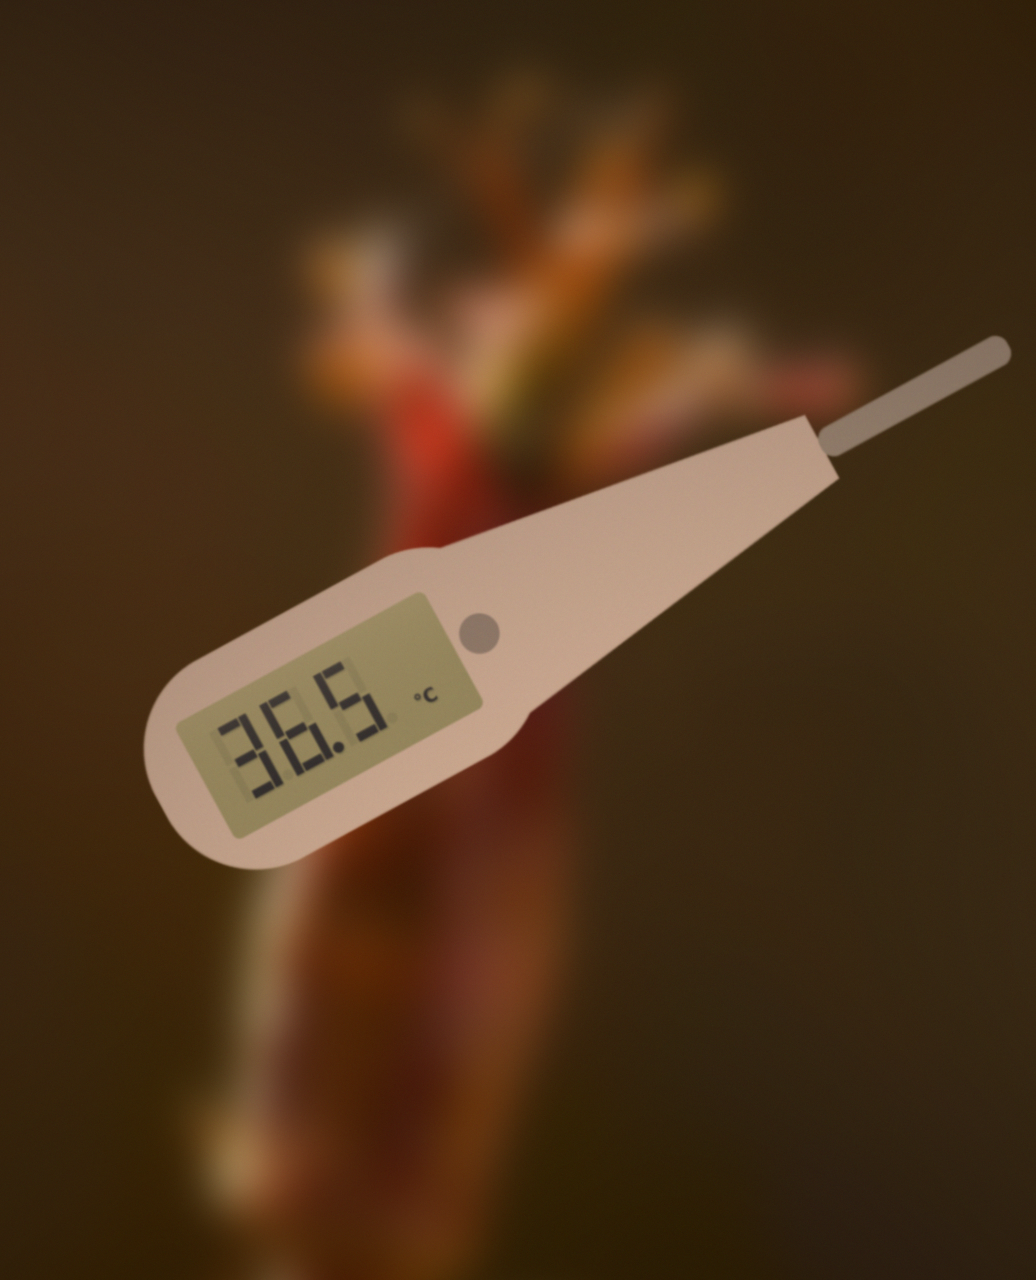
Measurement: 36.5 °C
